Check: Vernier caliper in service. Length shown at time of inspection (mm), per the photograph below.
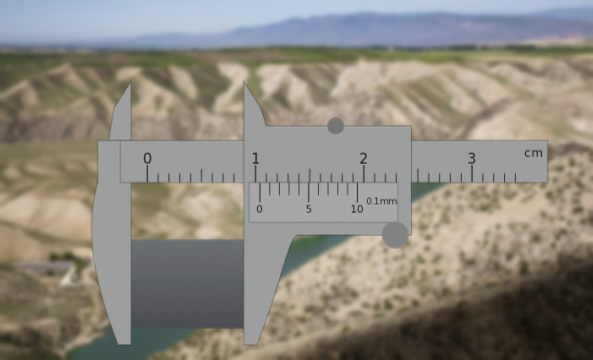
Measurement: 10.4 mm
